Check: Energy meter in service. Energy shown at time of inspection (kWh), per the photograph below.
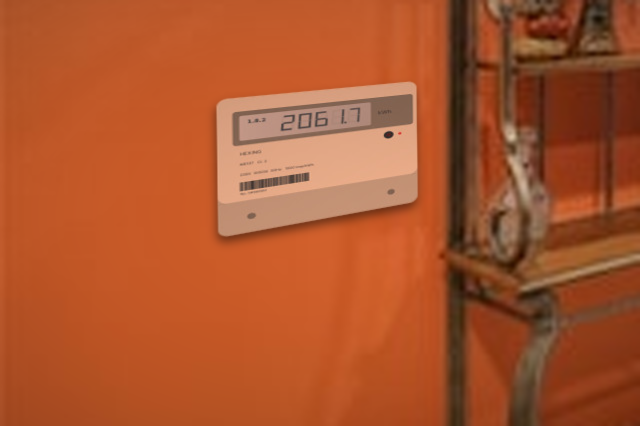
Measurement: 2061.7 kWh
